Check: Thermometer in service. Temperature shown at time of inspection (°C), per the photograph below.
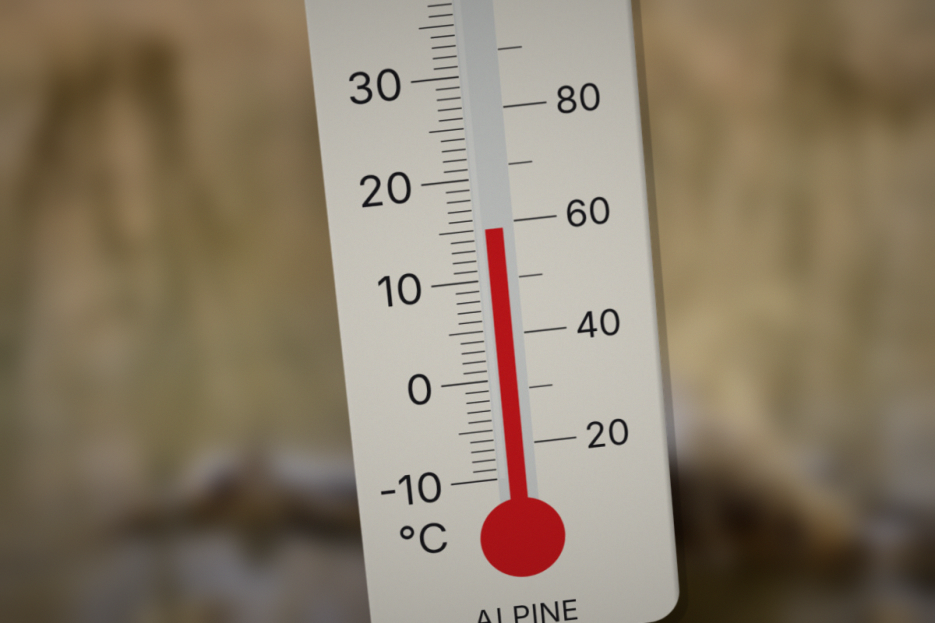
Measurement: 15 °C
